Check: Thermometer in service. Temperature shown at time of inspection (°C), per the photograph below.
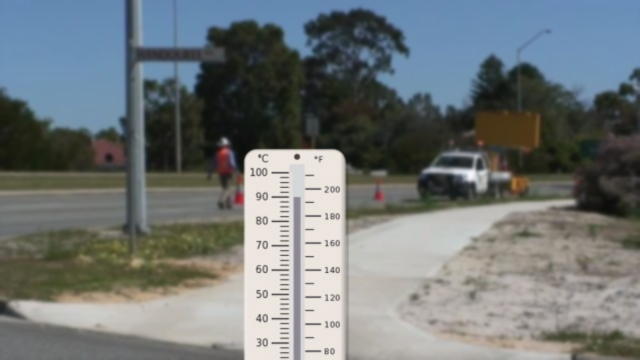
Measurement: 90 °C
